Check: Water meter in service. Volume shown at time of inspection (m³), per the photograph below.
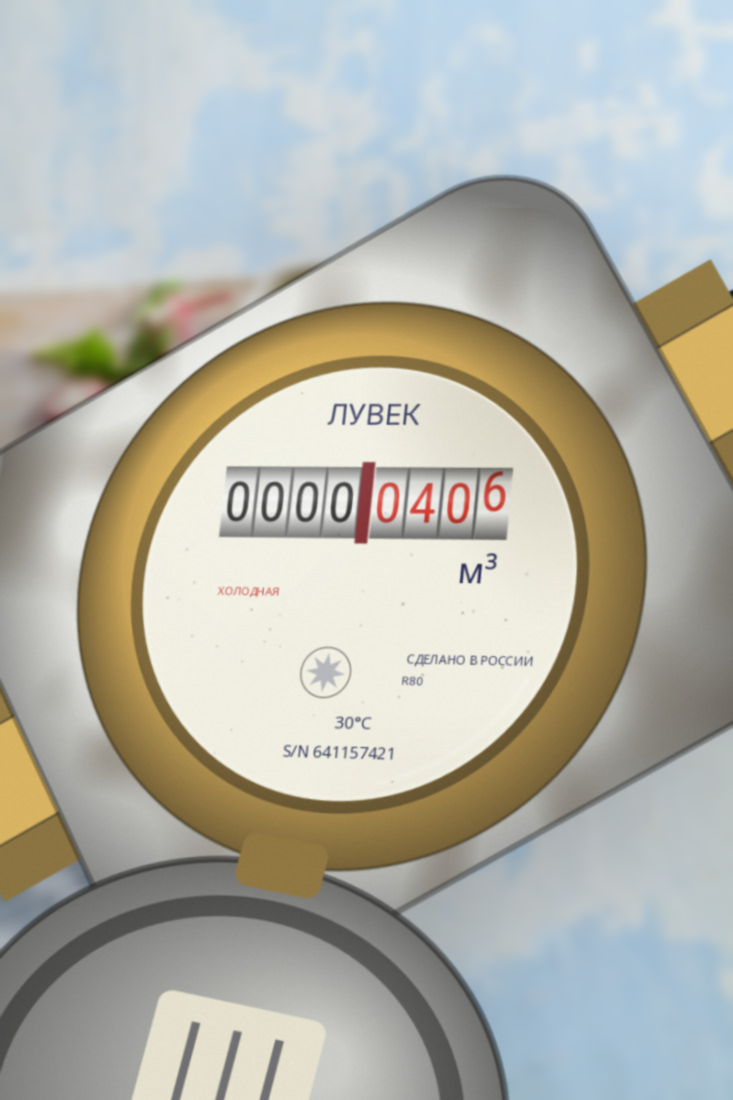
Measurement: 0.0406 m³
